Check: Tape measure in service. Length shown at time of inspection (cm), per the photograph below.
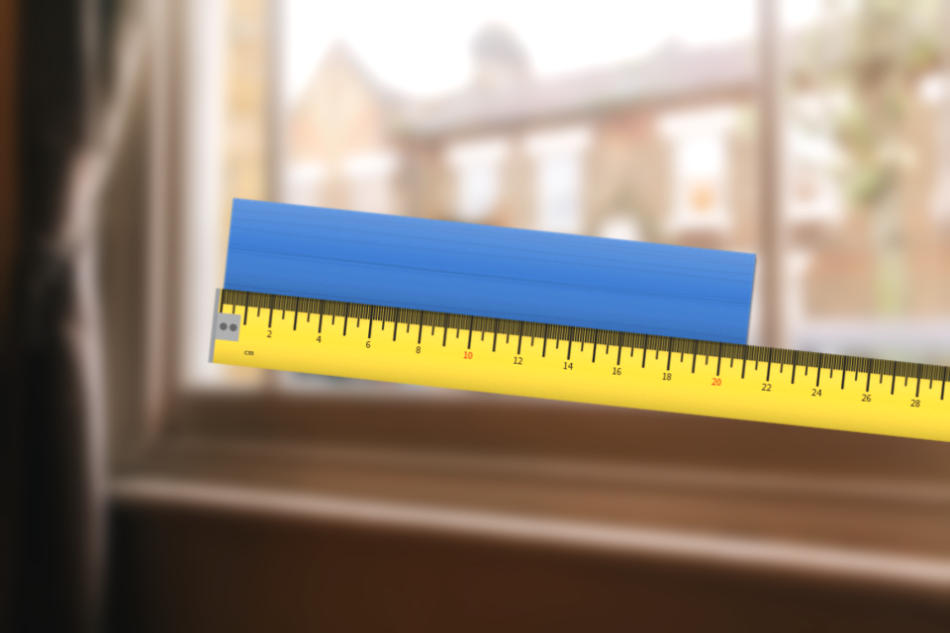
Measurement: 21 cm
